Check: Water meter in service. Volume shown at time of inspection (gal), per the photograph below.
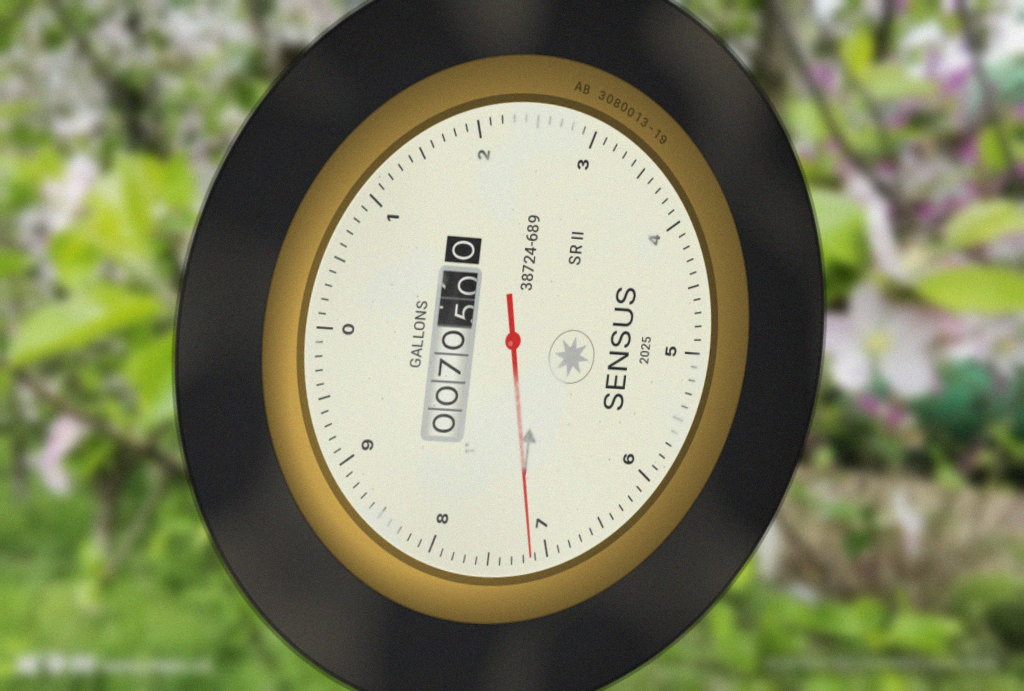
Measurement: 70497.1 gal
